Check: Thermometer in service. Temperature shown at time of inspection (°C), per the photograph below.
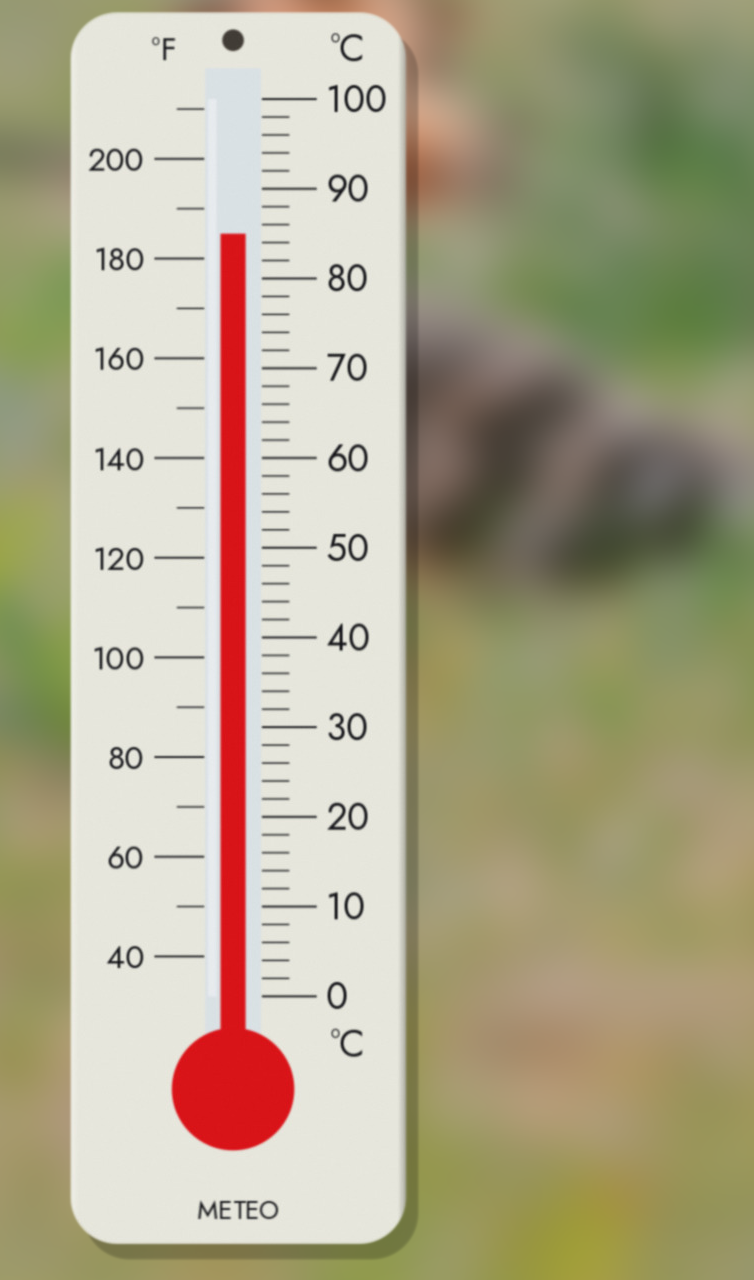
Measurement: 85 °C
